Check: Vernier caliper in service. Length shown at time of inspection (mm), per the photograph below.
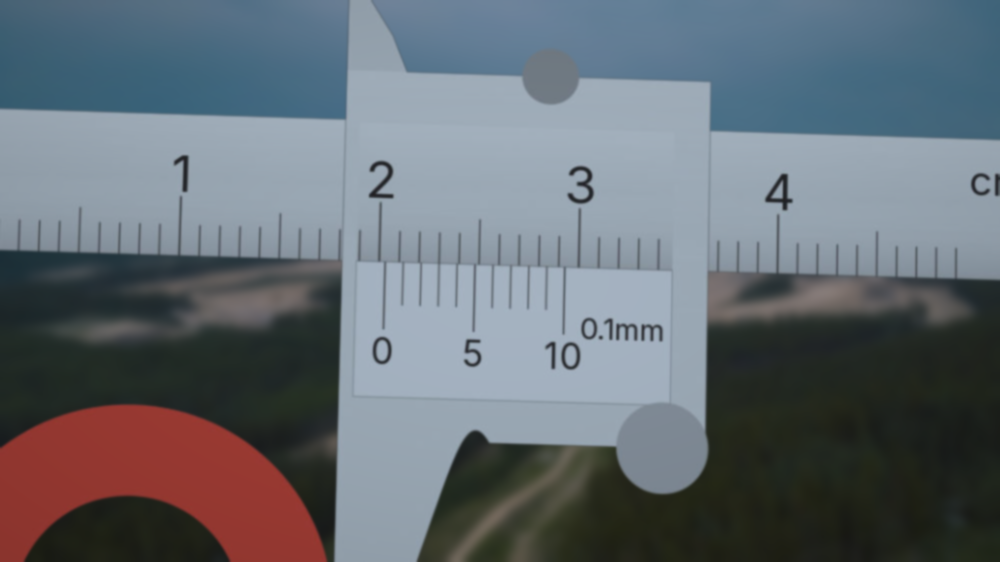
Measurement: 20.3 mm
